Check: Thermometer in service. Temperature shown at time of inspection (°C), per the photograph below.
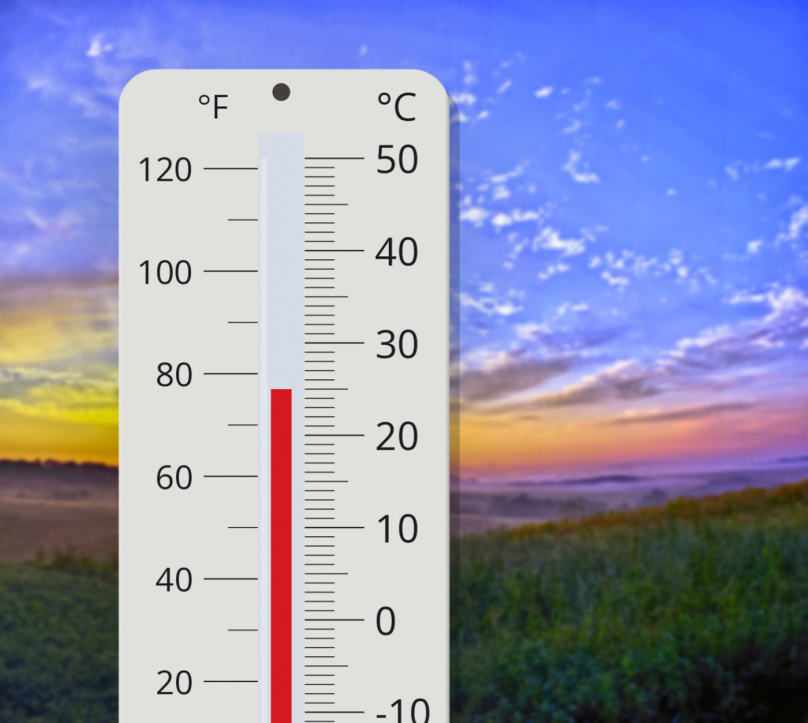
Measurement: 25 °C
